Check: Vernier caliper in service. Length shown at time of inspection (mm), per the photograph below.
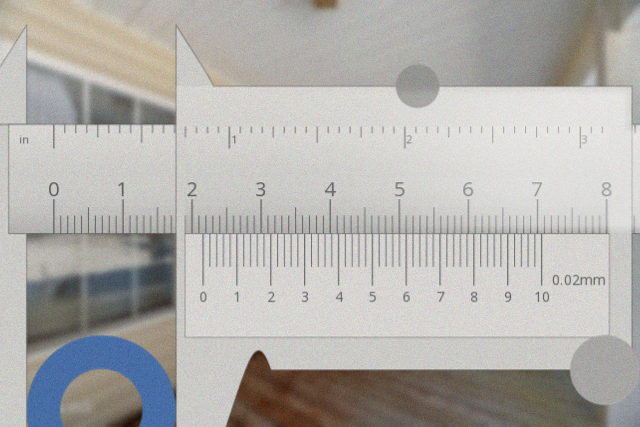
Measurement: 21.6 mm
